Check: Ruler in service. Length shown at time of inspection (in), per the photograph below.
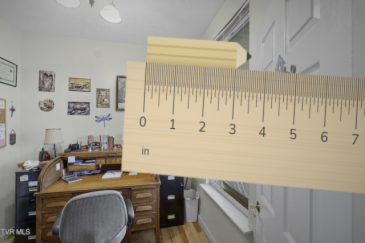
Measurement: 3.5 in
